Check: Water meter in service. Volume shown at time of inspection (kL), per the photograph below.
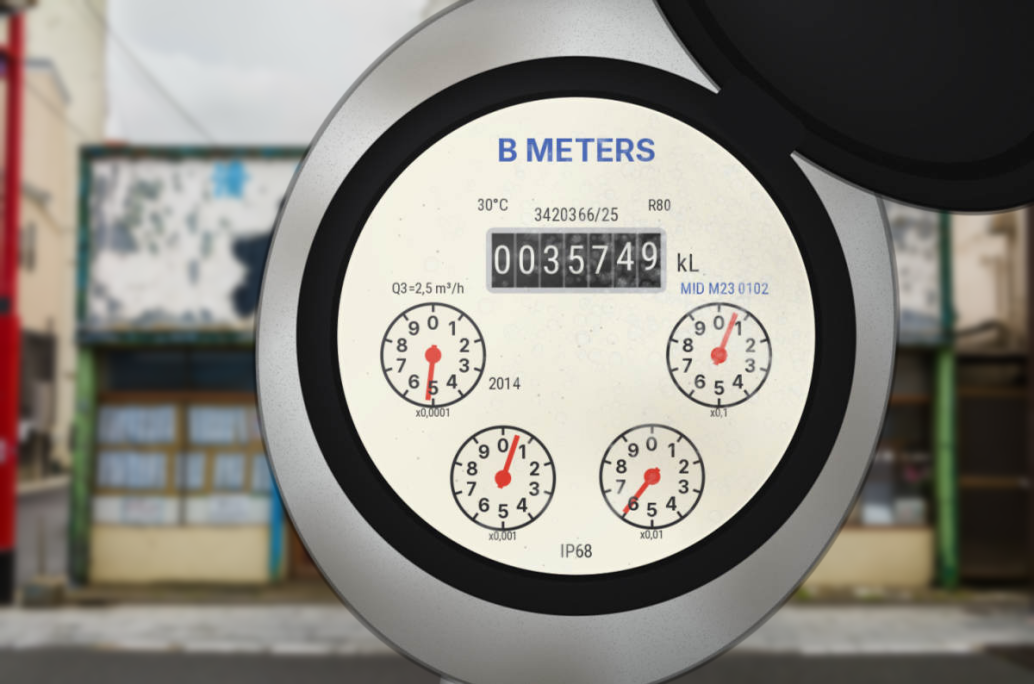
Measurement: 35749.0605 kL
